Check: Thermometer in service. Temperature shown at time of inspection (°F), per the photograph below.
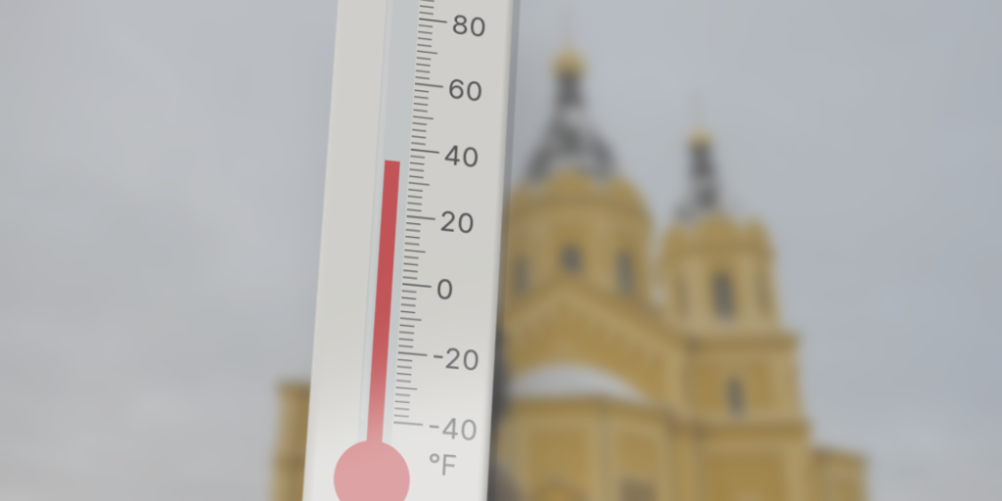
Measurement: 36 °F
